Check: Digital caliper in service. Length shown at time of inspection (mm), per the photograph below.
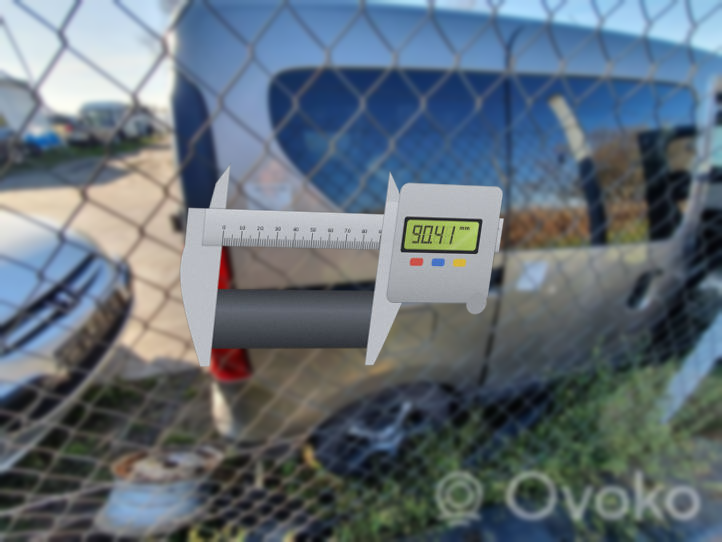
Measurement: 90.41 mm
